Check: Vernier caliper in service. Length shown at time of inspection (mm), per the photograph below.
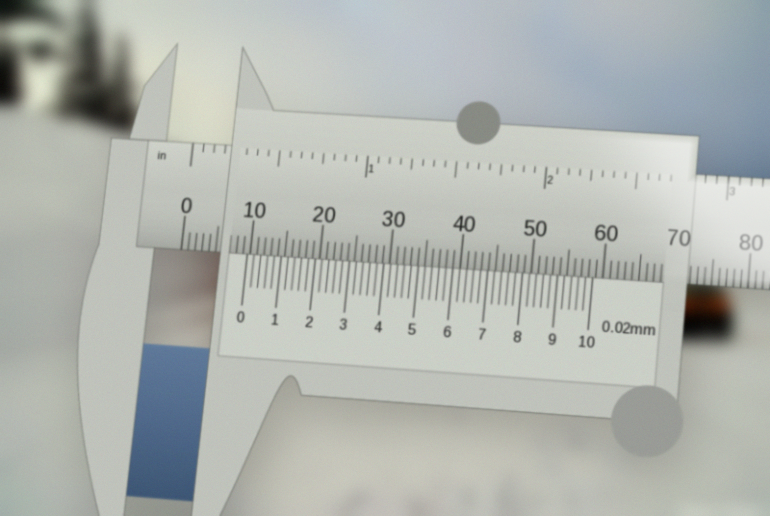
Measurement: 9.6 mm
